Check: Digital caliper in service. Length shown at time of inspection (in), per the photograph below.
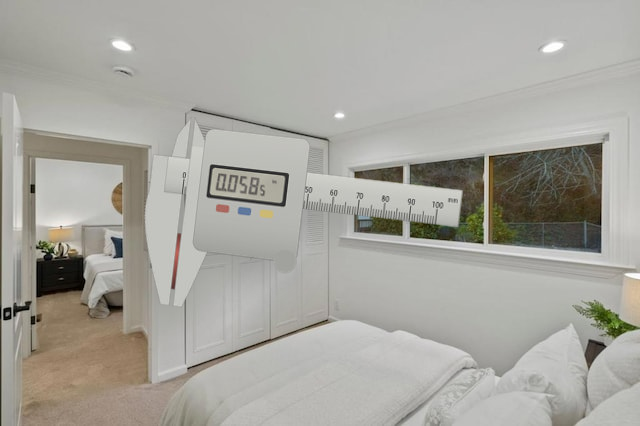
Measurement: 0.0585 in
